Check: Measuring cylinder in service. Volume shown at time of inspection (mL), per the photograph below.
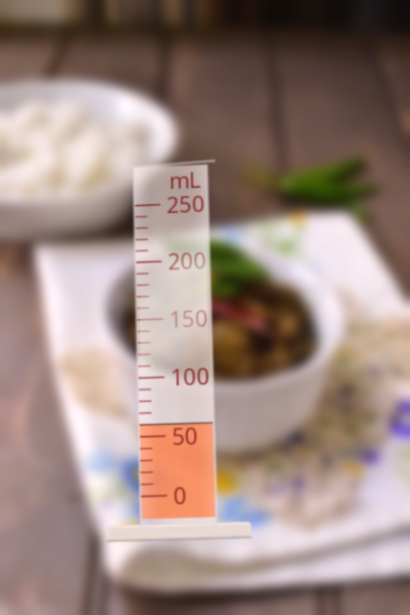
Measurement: 60 mL
